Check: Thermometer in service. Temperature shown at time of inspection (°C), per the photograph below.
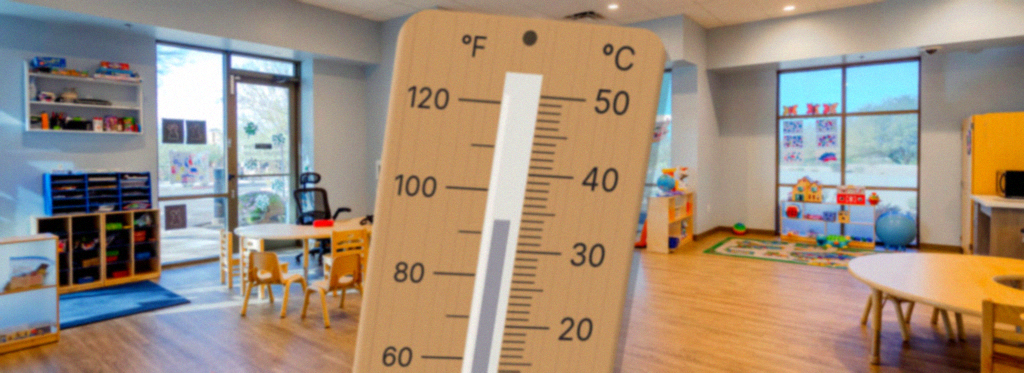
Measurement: 34 °C
